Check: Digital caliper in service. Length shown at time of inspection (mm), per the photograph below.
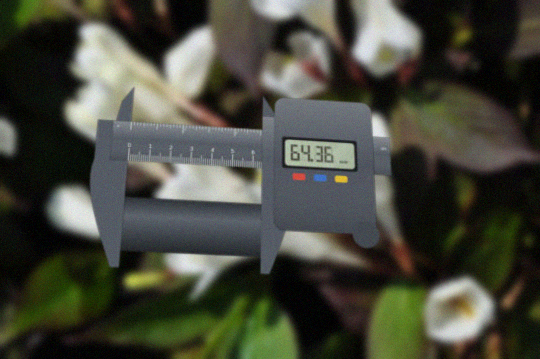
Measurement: 64.36 mm
